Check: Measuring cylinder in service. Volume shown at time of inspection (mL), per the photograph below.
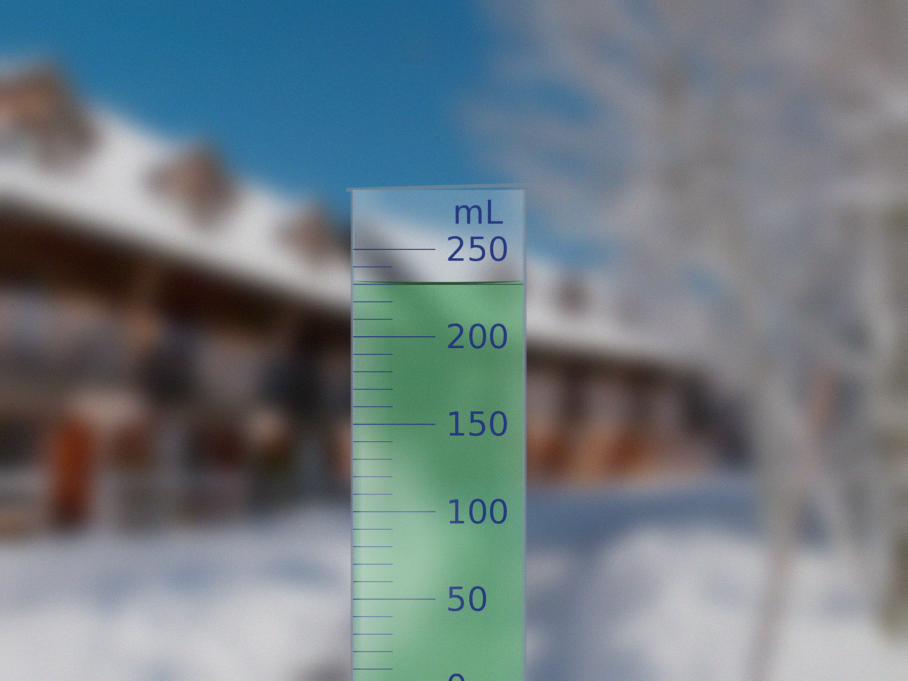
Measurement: 230 mL
